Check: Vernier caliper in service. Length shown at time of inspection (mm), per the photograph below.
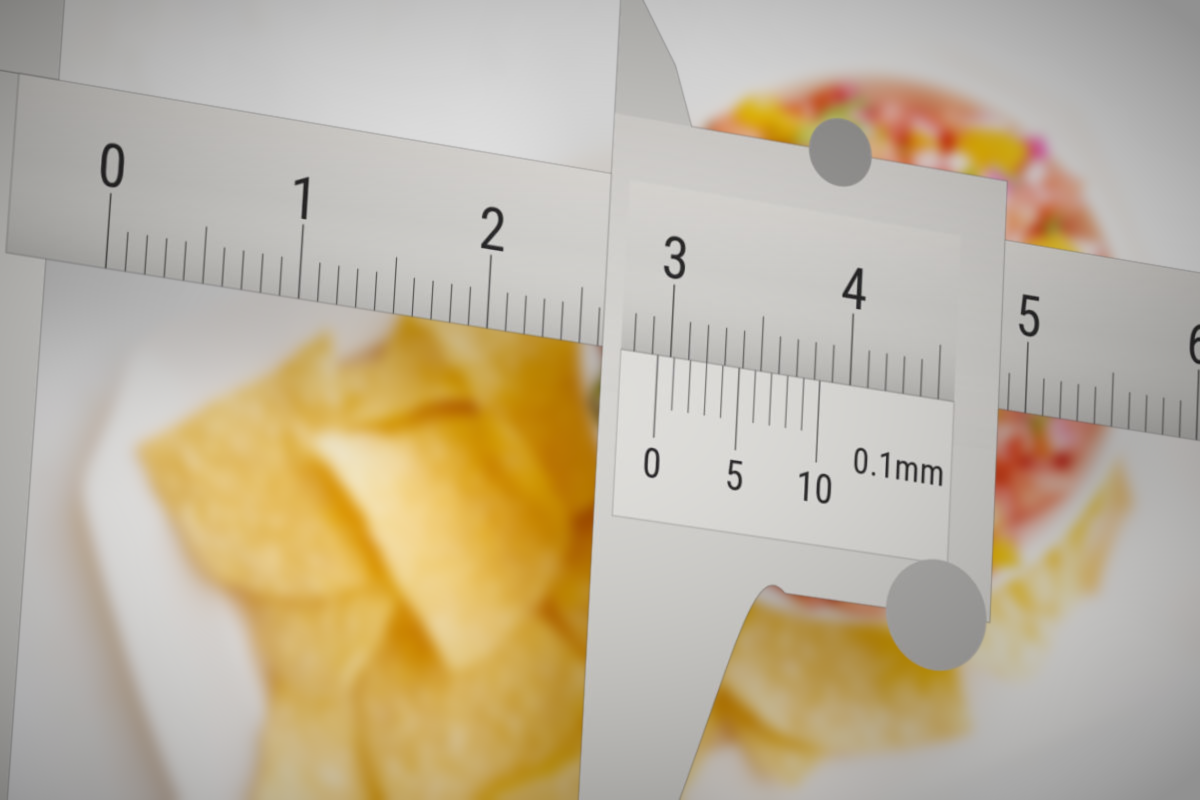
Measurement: 29.3 mm
